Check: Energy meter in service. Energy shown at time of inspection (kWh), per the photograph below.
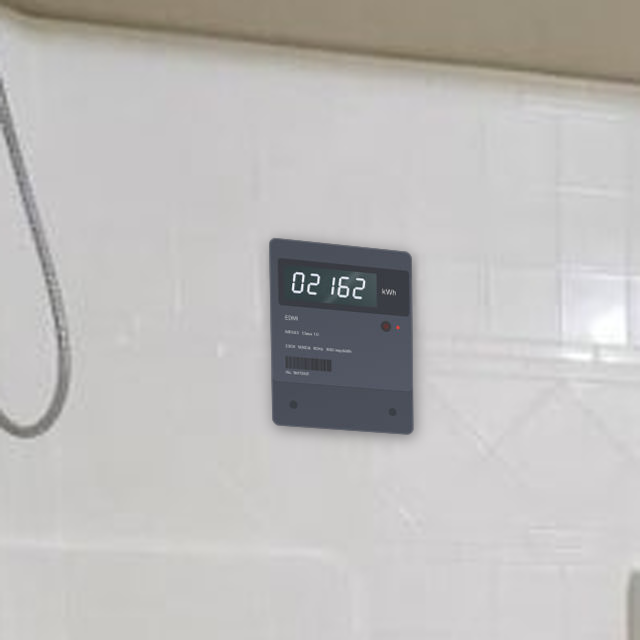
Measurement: 2162 kWh
